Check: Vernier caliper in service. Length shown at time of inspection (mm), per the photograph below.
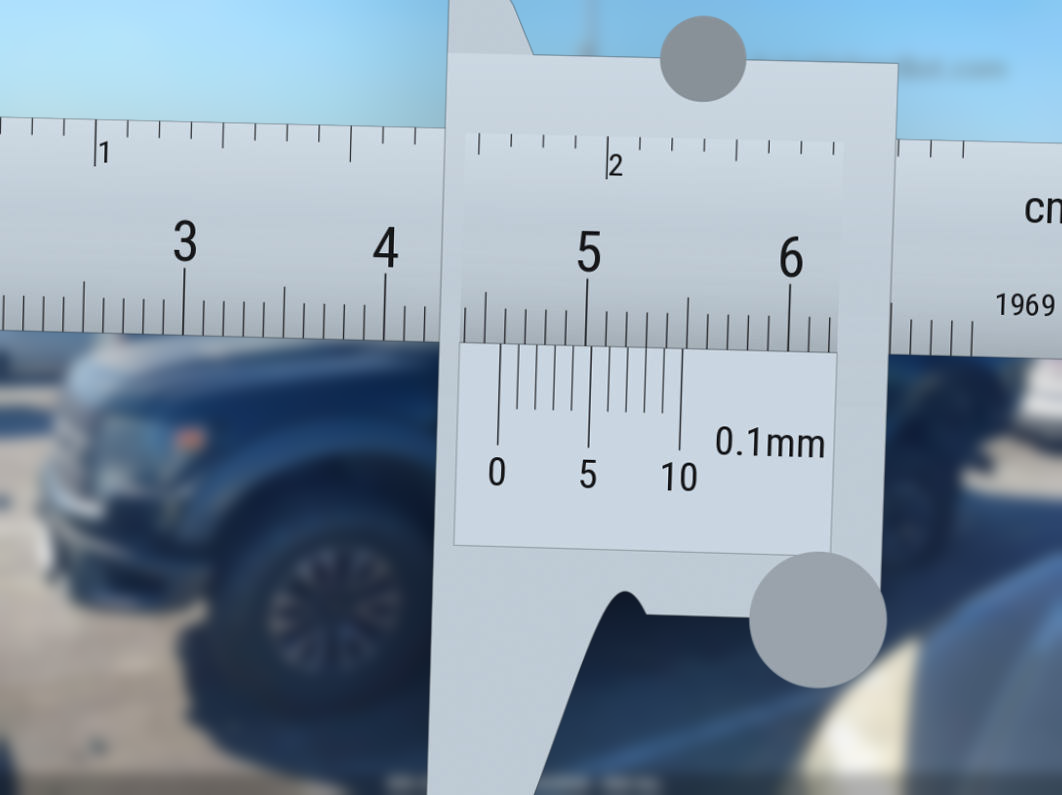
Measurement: 45.8 mm
